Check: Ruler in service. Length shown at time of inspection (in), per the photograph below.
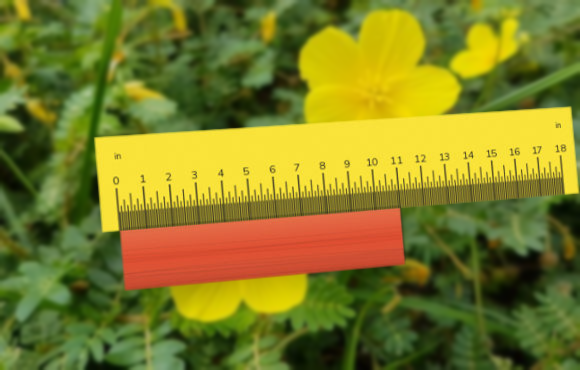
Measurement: 11 in
